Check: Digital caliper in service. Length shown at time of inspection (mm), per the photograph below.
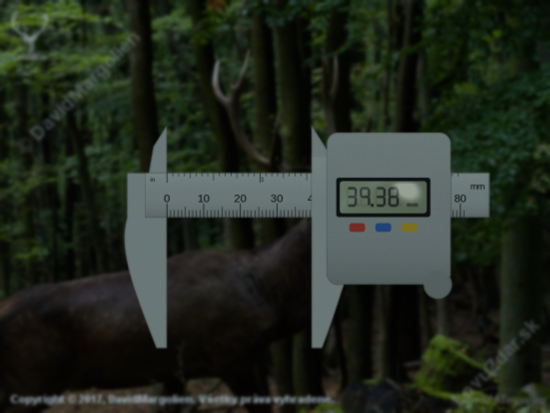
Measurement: 39.38 mm
